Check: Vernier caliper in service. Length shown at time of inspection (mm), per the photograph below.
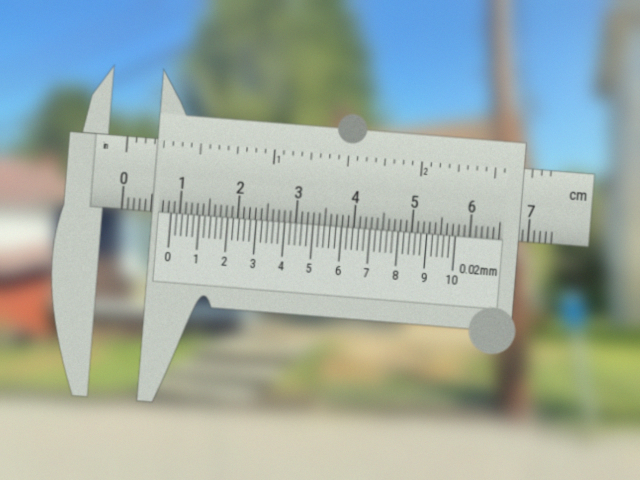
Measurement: 8.5 mm
